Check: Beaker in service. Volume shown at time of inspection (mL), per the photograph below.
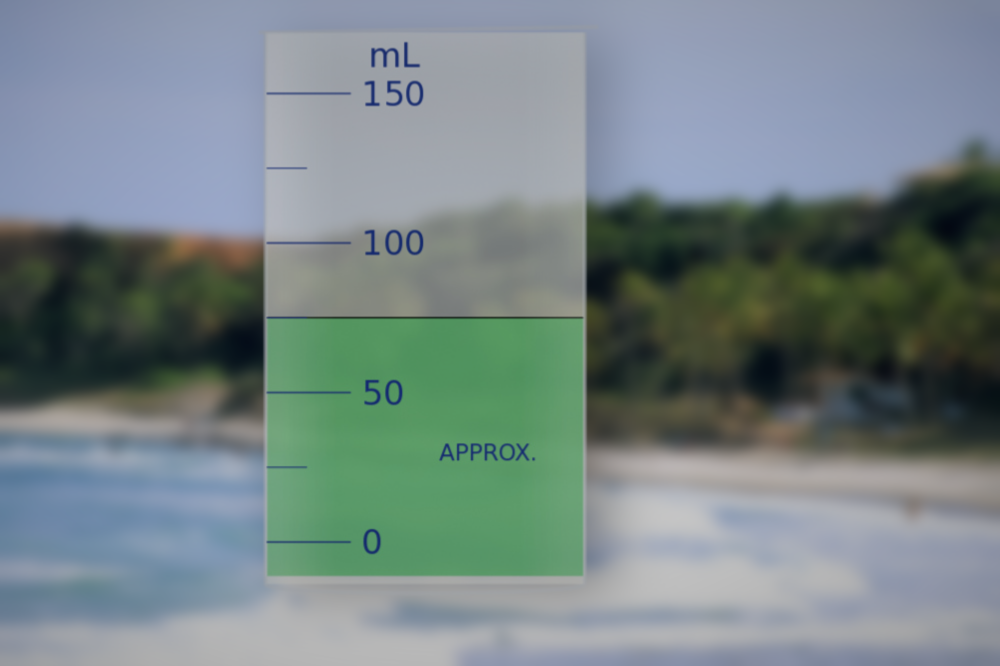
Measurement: 75 mL
